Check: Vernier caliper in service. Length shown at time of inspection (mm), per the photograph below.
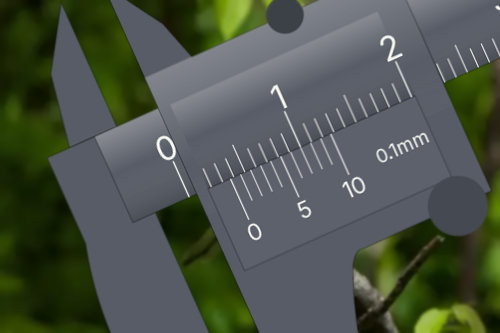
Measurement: 3.7 mm
